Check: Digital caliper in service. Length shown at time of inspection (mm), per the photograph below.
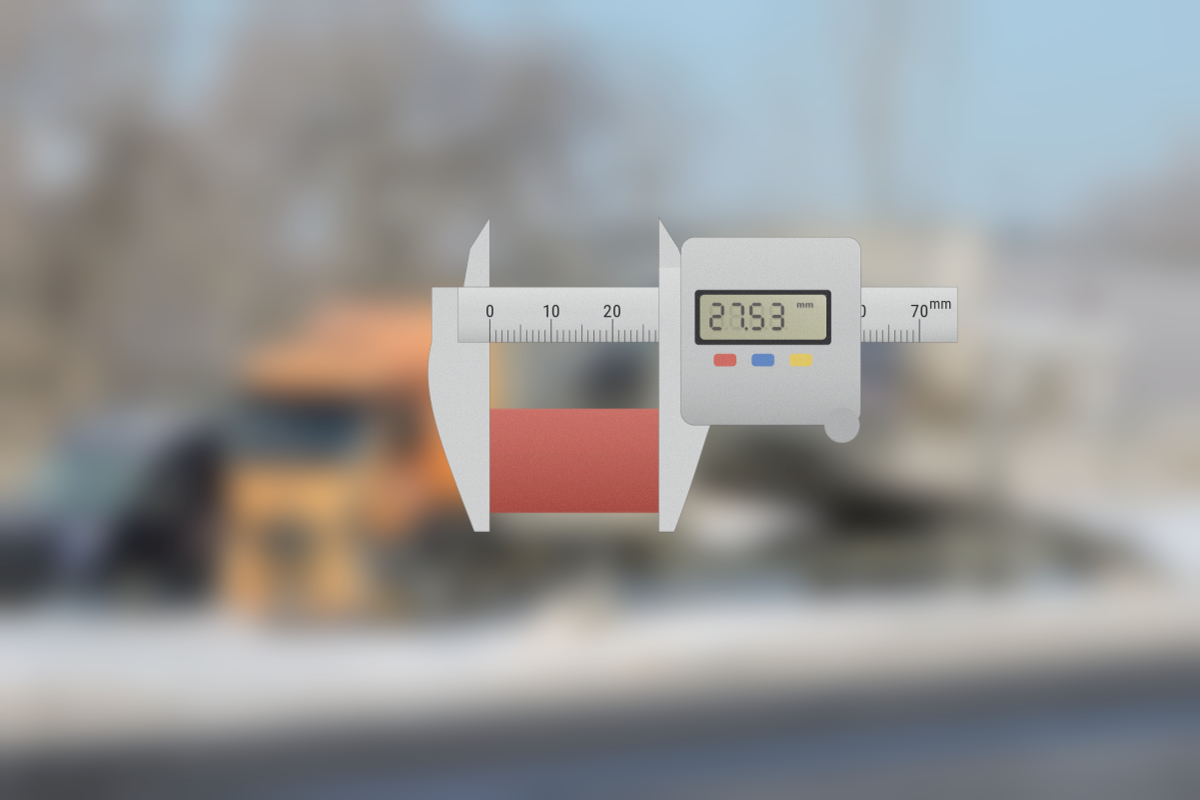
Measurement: 27.53 mm
